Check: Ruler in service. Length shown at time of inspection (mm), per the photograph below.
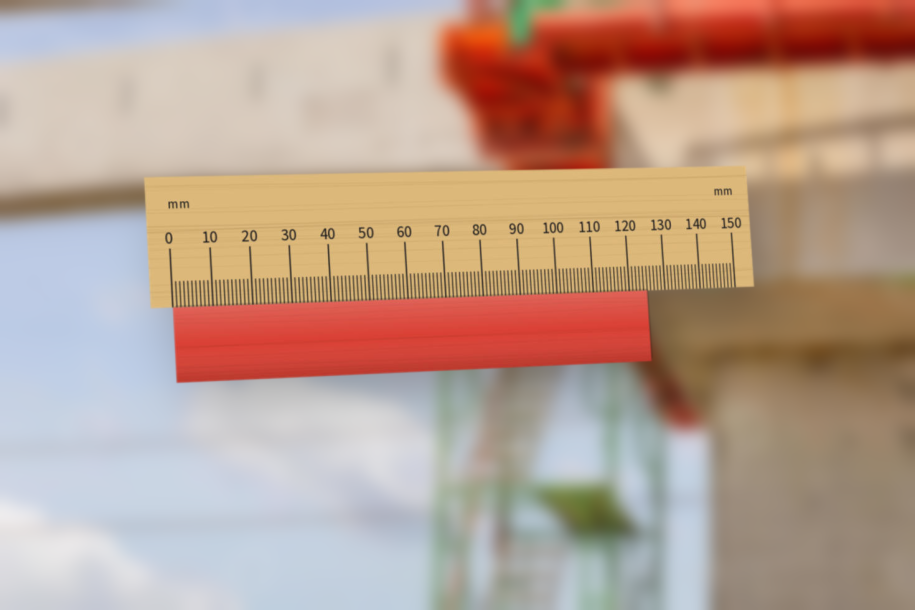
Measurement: 125 mm
